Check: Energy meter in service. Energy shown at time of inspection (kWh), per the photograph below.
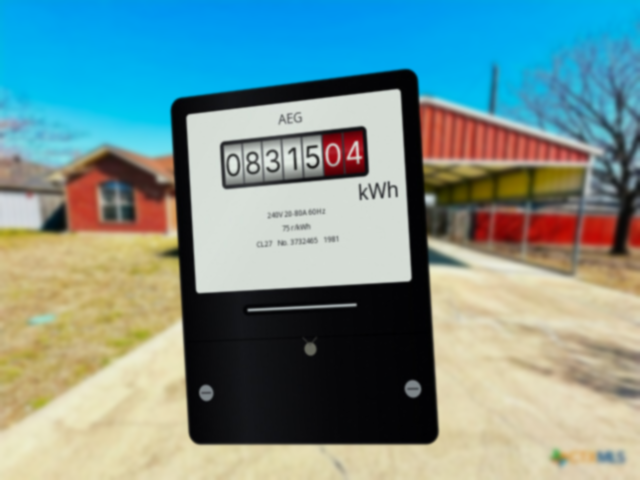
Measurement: 8315.04 kWh
